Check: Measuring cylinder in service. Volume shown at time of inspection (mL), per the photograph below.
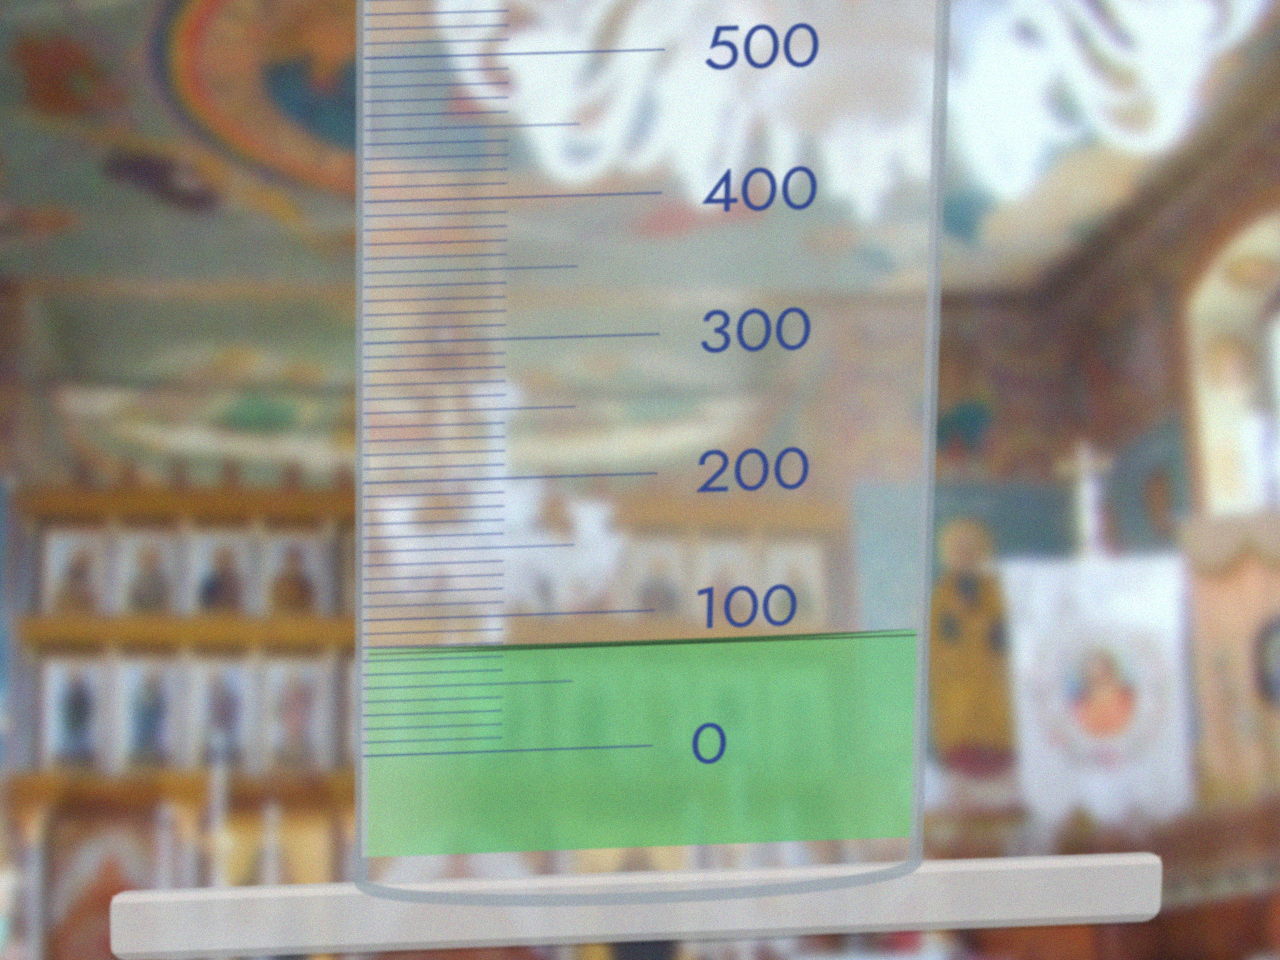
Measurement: 75 mL
